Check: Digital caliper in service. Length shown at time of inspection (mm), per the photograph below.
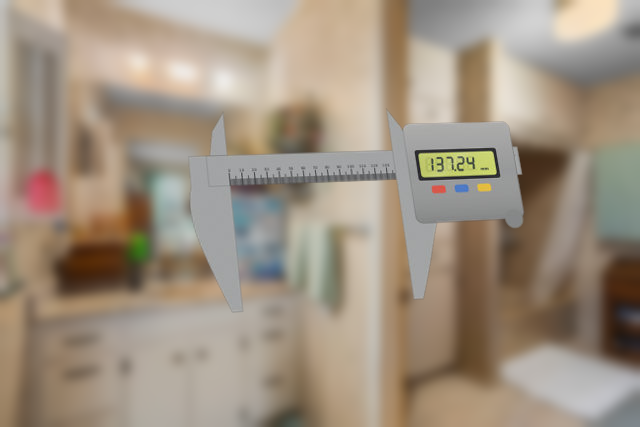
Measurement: 137.24 mm
